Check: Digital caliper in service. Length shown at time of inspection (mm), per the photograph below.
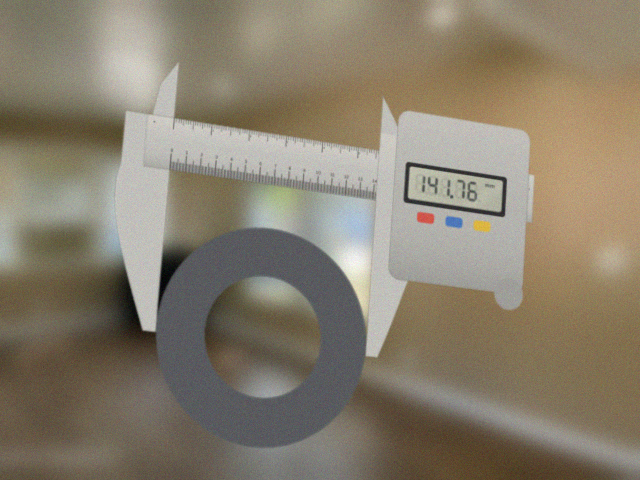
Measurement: 141.76 mm
